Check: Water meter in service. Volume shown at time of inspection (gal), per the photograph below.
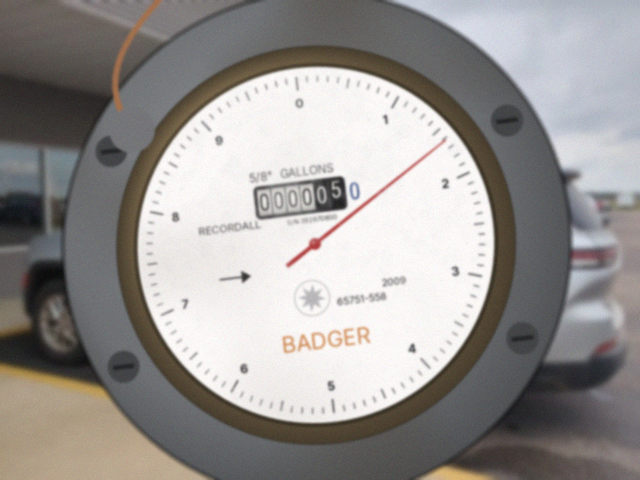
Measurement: 51.6 gal
